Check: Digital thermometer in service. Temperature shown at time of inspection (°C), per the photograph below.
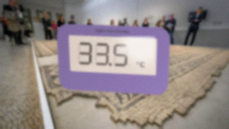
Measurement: 33.5 °C
